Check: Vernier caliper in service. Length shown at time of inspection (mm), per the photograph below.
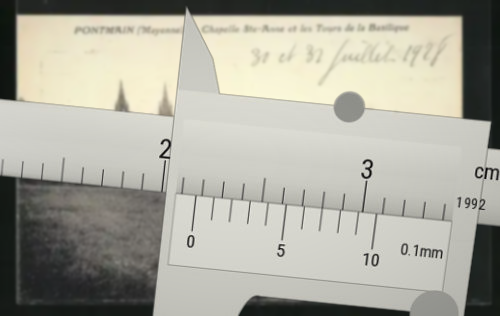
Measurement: 21.7 mm
